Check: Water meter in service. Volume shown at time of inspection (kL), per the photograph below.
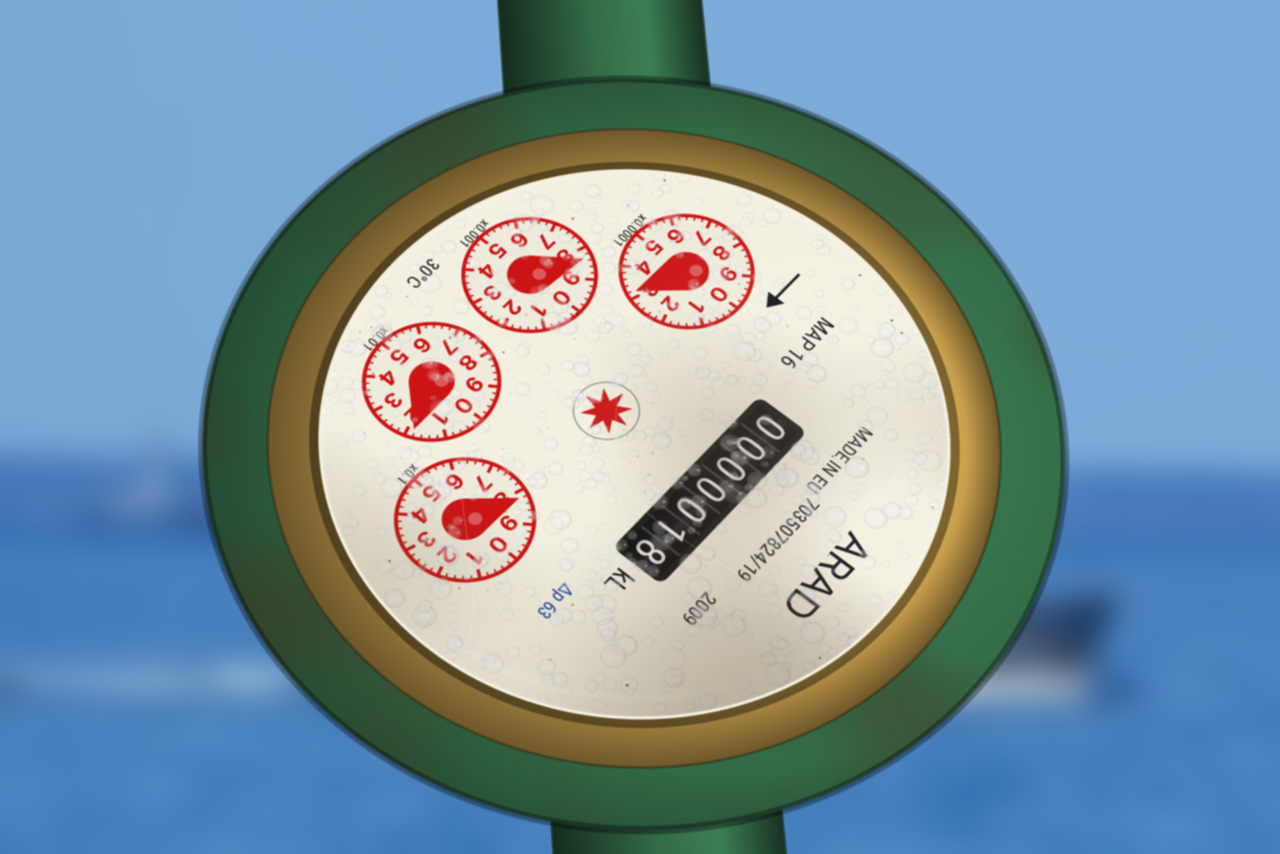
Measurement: 18.8183 kL
